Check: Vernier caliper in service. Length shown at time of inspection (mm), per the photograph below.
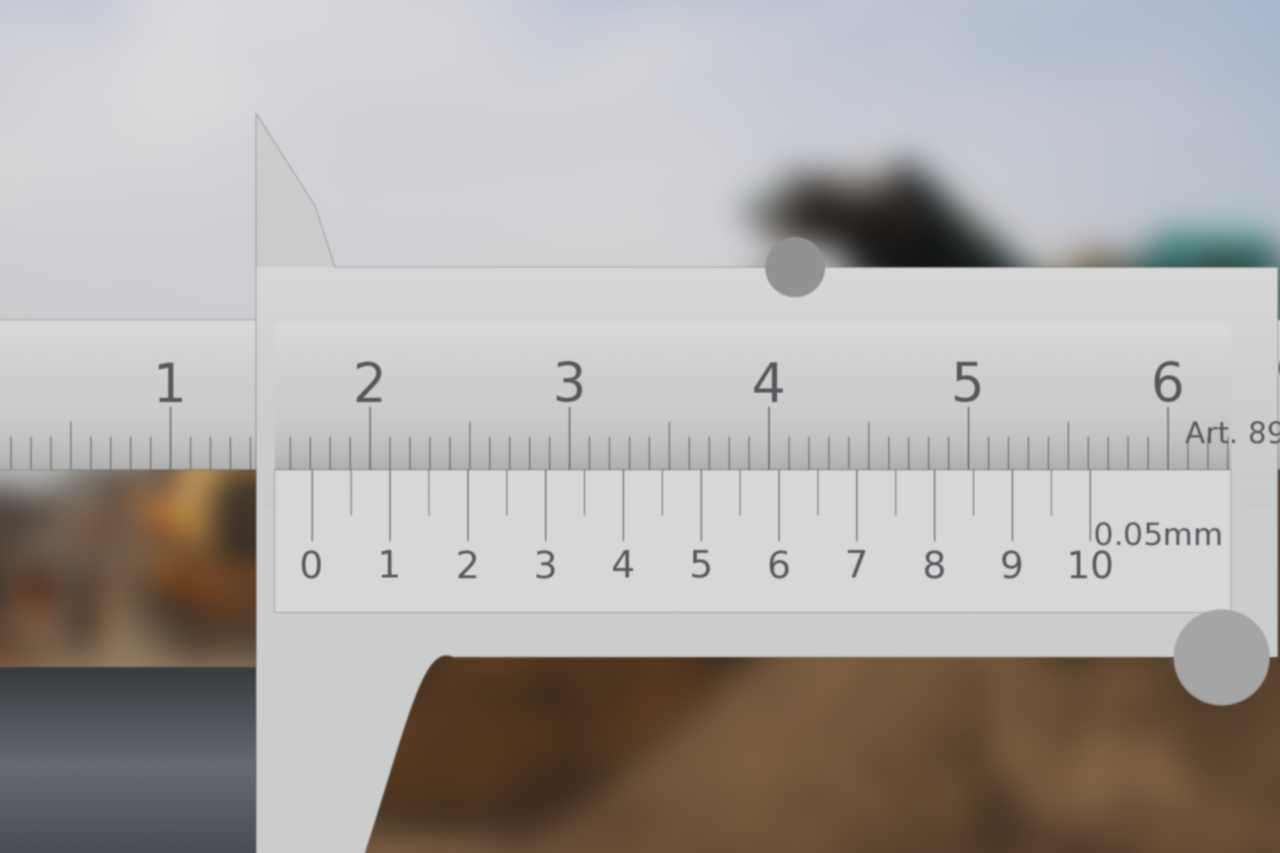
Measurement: 17.1 mm
